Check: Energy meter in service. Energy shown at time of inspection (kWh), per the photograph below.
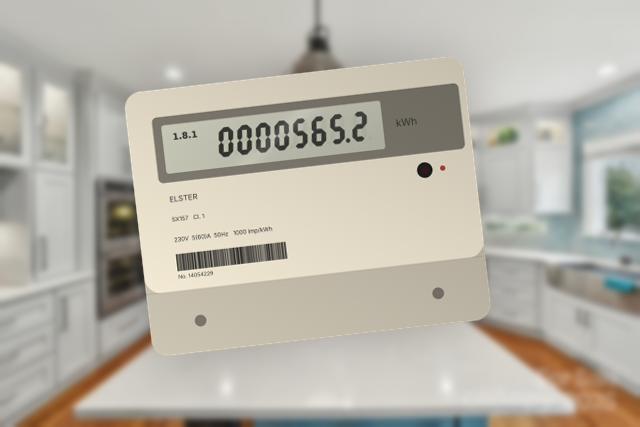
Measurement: 565.2 kWh
